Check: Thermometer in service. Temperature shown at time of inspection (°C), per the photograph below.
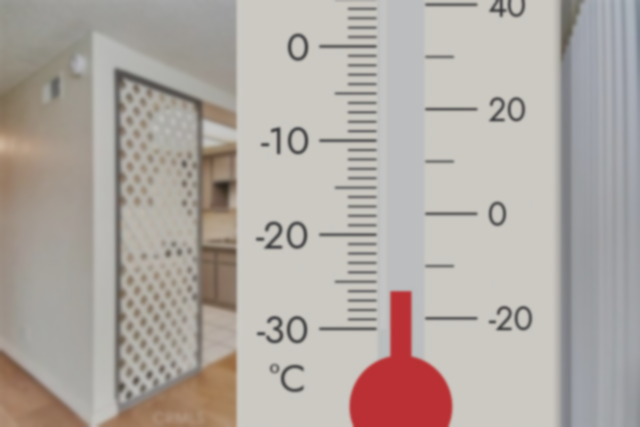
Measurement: -26 °C
